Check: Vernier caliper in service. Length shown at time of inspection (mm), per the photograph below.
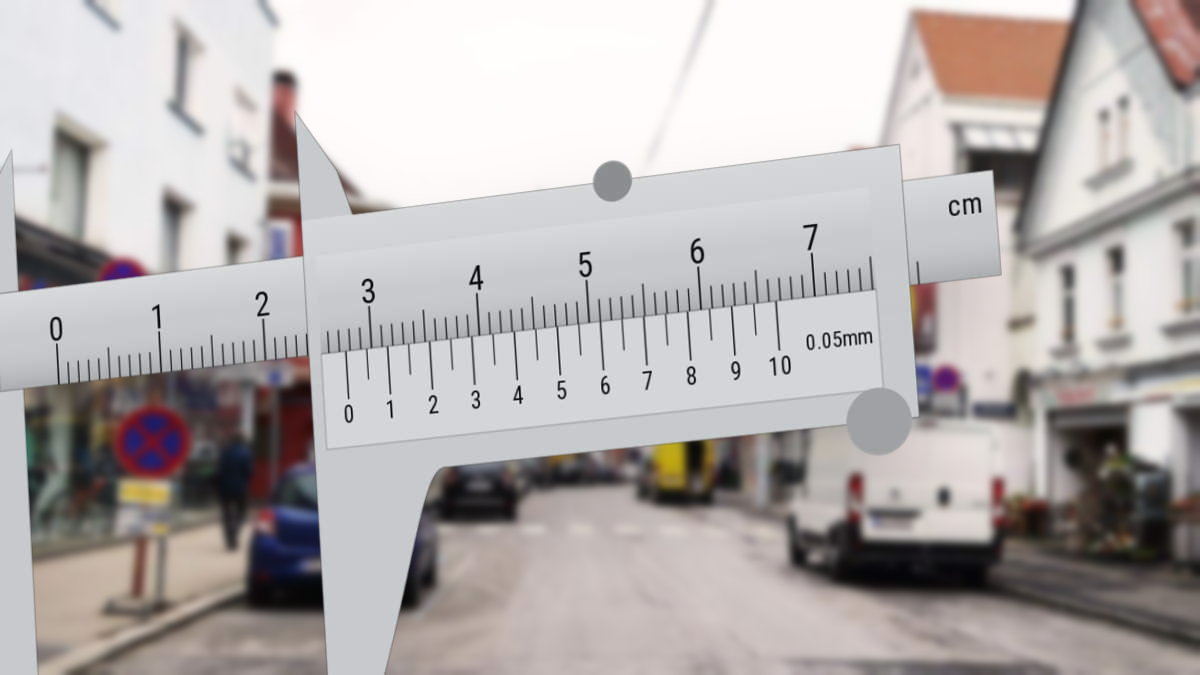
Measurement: 27.6 mm
